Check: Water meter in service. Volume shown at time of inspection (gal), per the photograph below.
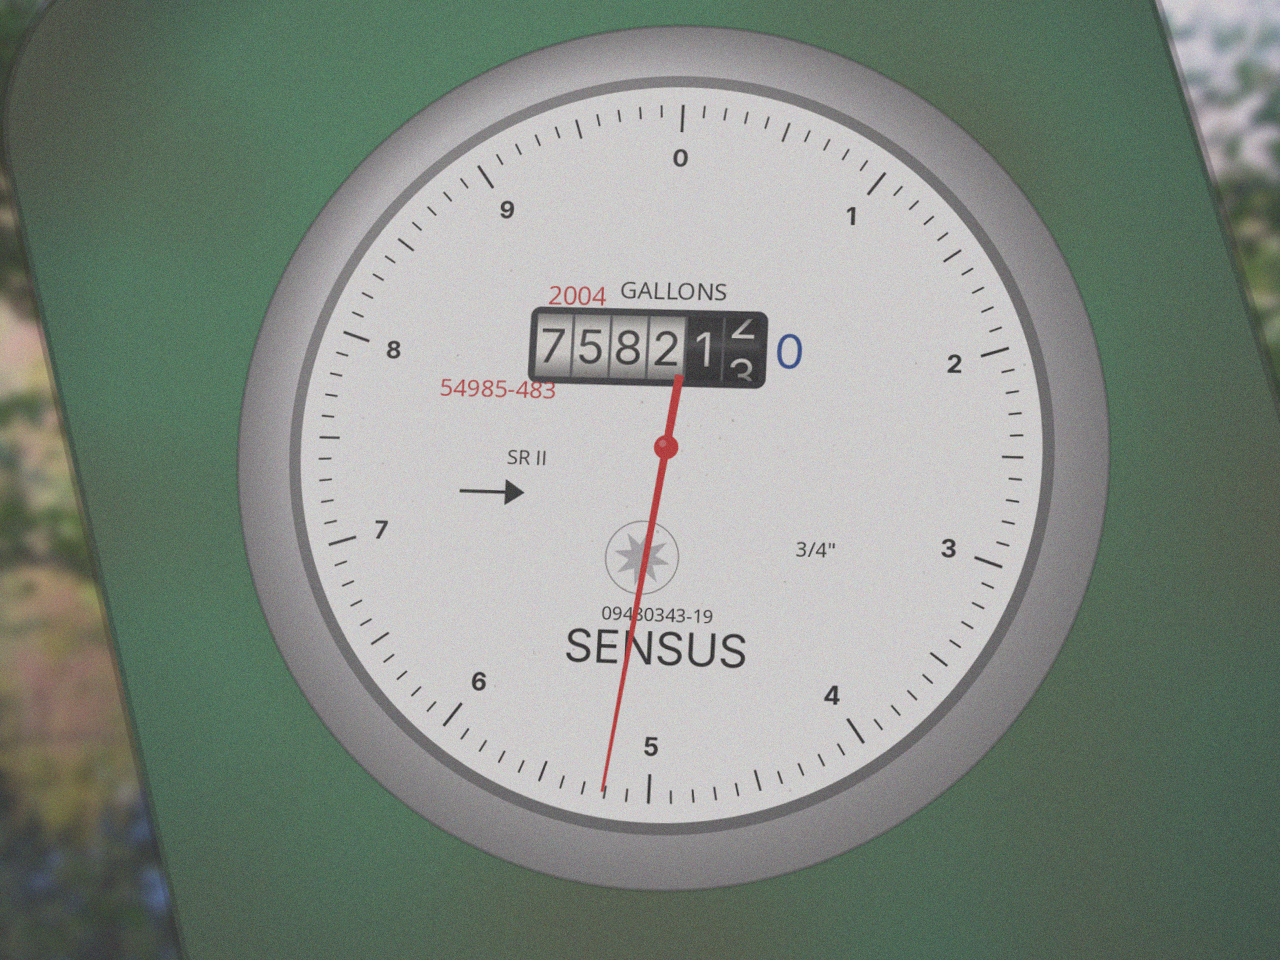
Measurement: 7582125.2 gal
